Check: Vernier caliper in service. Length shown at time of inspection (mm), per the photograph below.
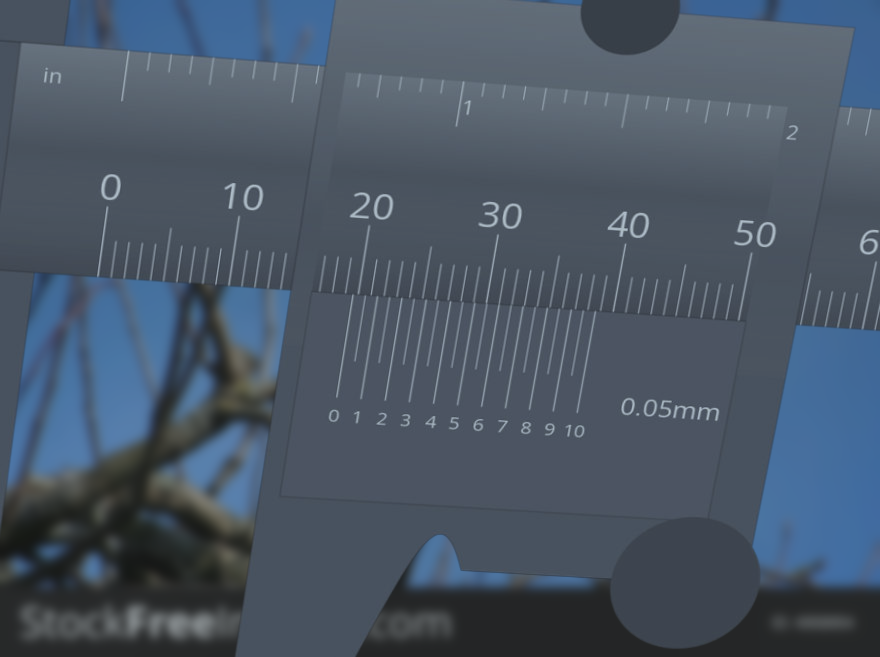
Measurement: 19.6 mm
